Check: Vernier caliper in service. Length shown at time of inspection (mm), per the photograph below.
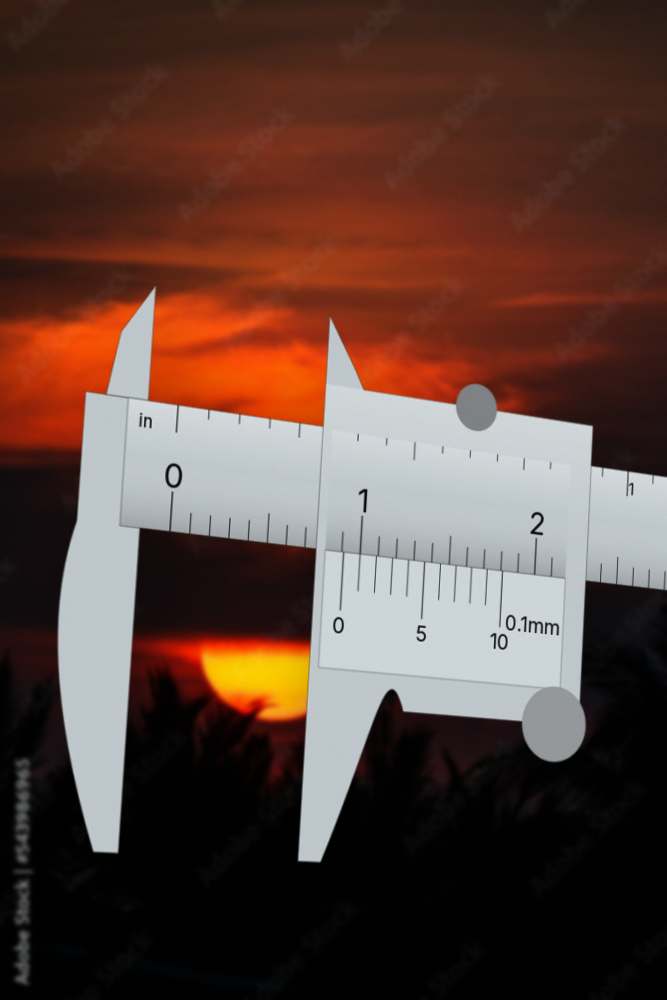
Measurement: 9.1 mm
